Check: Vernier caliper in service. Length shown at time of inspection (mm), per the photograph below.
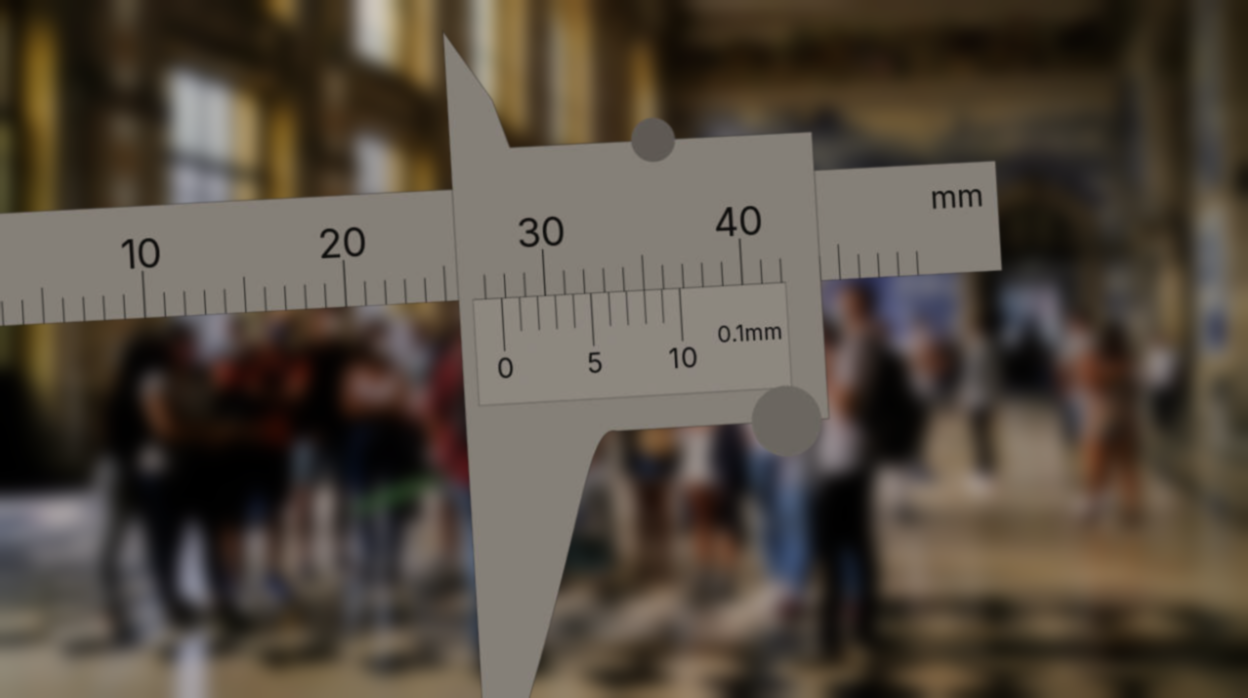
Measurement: 27.8 mm
